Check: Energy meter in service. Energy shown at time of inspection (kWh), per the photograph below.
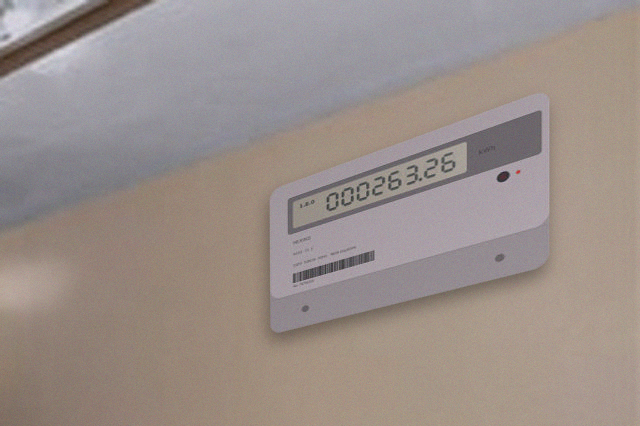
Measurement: 263.26 kWh
